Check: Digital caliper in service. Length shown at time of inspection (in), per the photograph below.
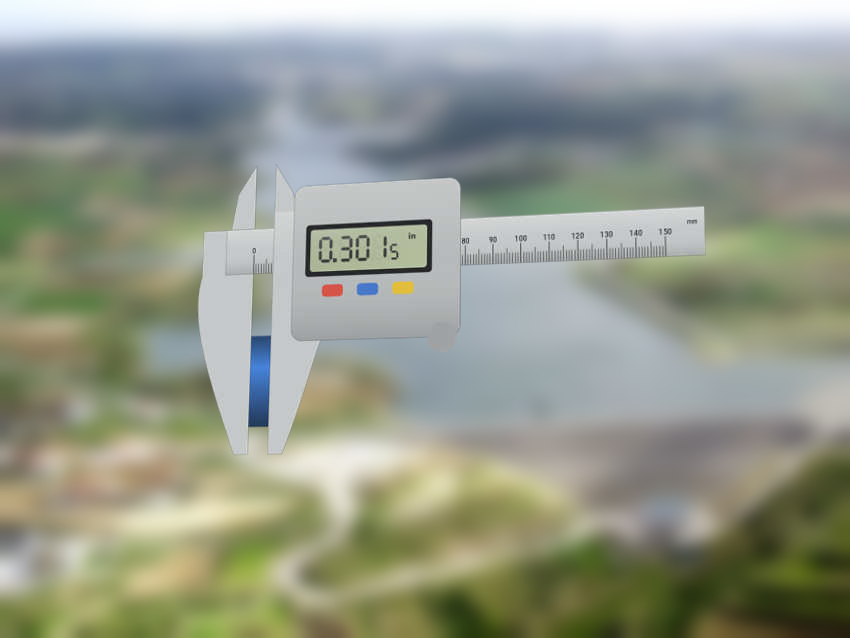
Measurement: 0.3015 in
